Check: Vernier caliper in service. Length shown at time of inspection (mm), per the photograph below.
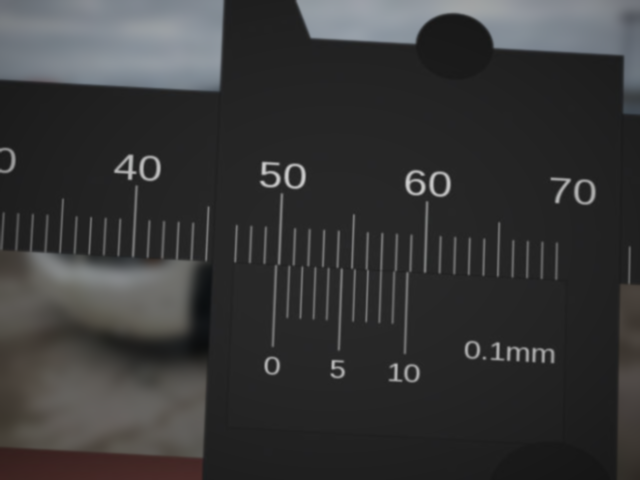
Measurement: 49.8 mm
